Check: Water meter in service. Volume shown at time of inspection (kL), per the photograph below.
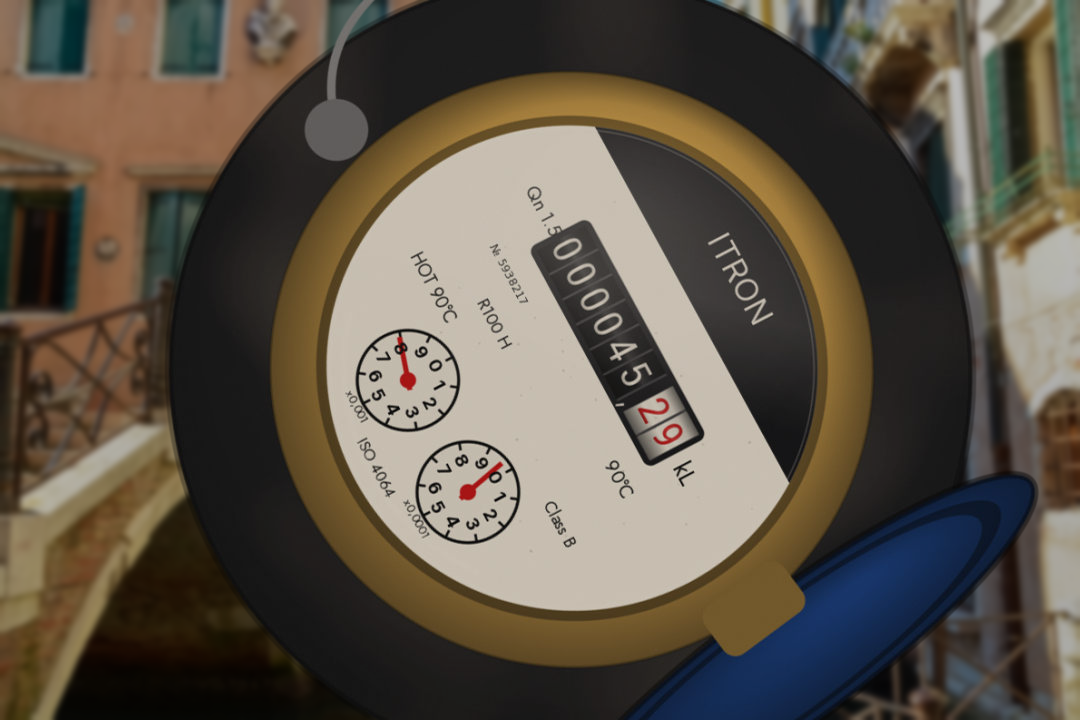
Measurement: 45.2979 kL
